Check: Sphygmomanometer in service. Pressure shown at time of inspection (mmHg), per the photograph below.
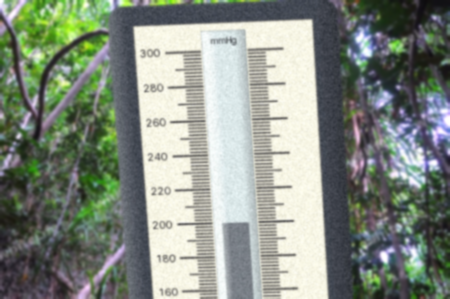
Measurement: 200 mmHg
